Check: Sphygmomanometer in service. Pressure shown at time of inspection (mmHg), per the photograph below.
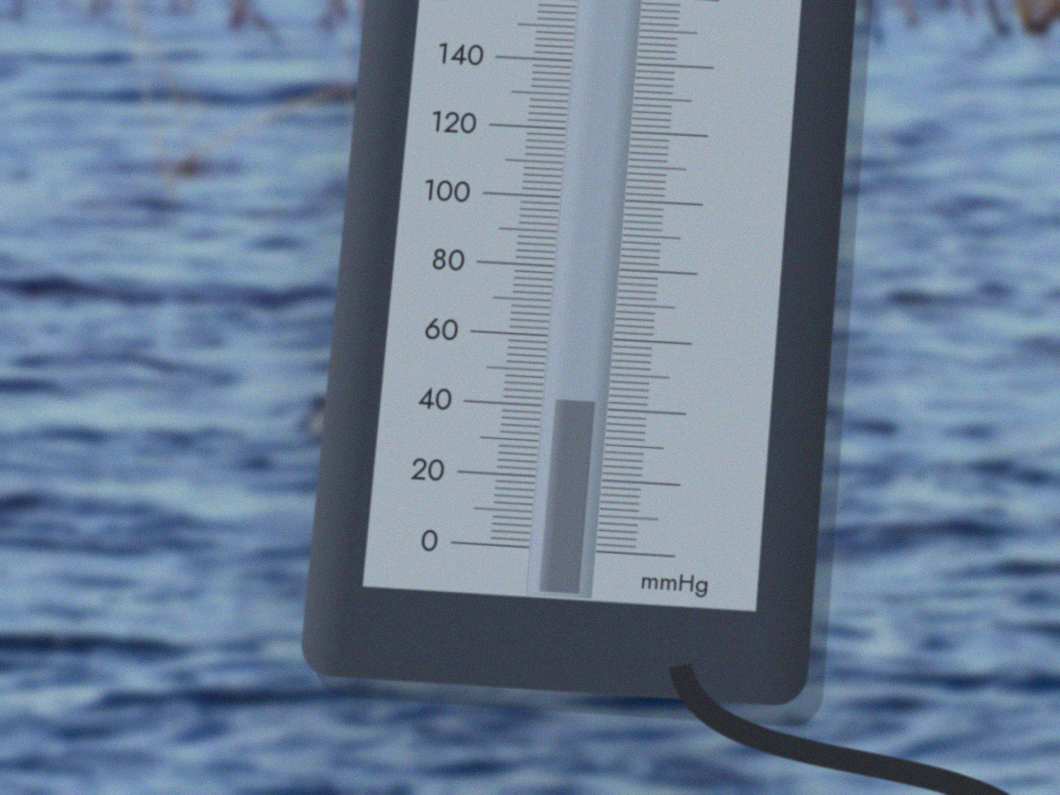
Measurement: 42 mmHg
